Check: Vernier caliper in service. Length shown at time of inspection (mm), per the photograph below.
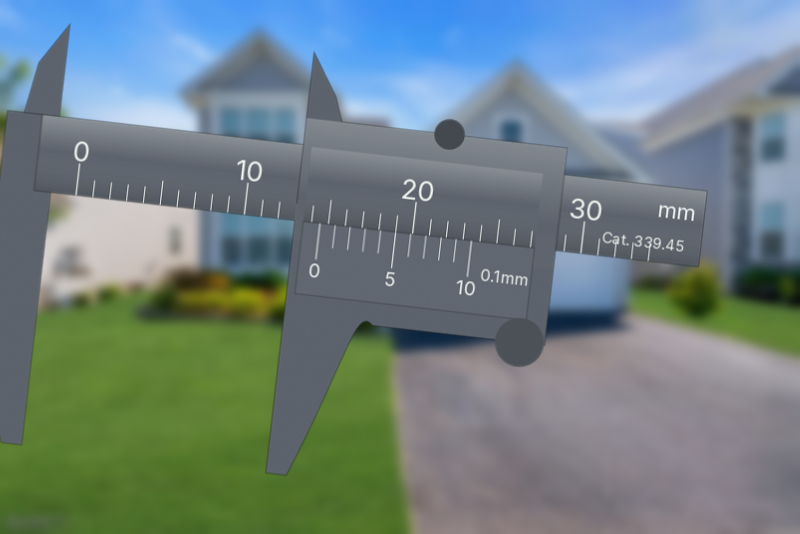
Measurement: 14.5 mm
